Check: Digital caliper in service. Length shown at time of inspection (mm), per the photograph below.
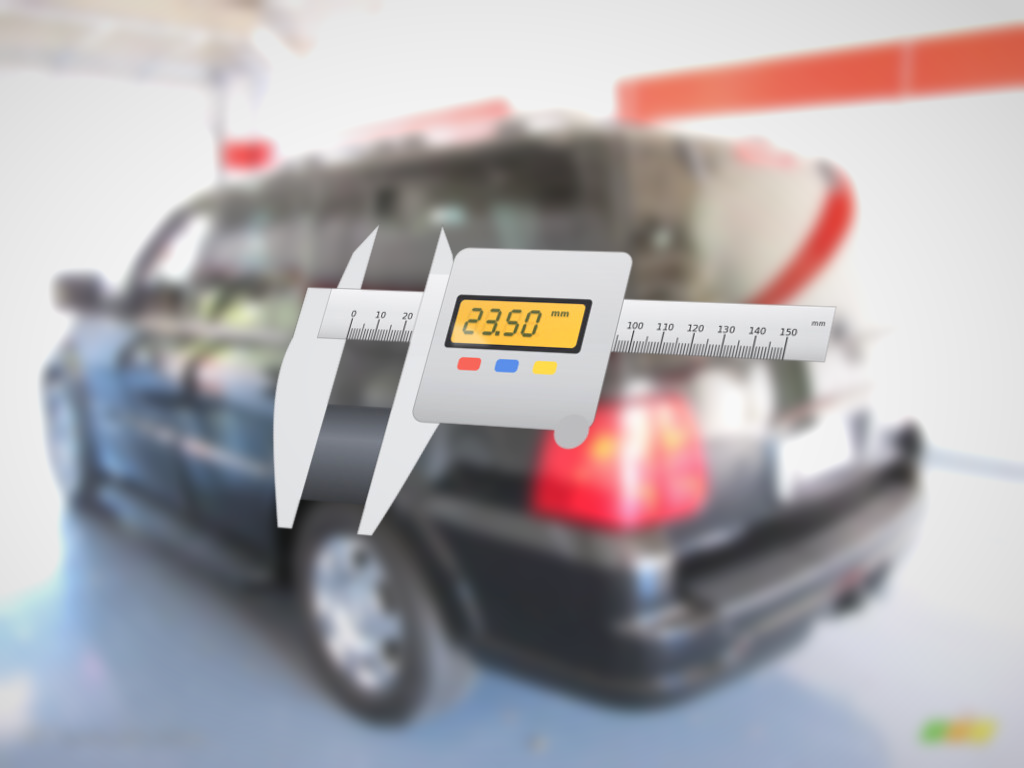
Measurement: 23.50 mm
